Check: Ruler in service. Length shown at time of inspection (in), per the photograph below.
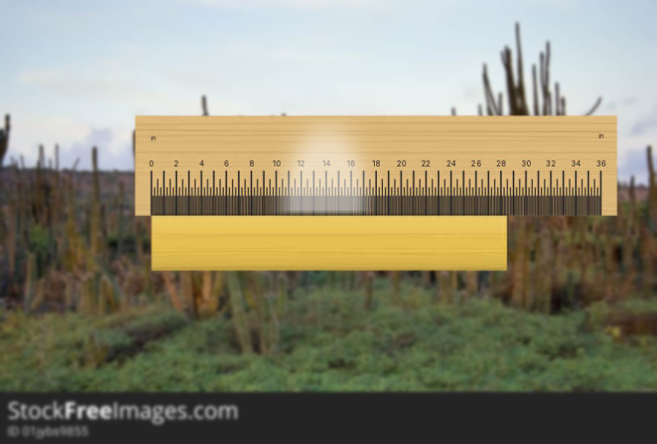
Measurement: 28.5 in
